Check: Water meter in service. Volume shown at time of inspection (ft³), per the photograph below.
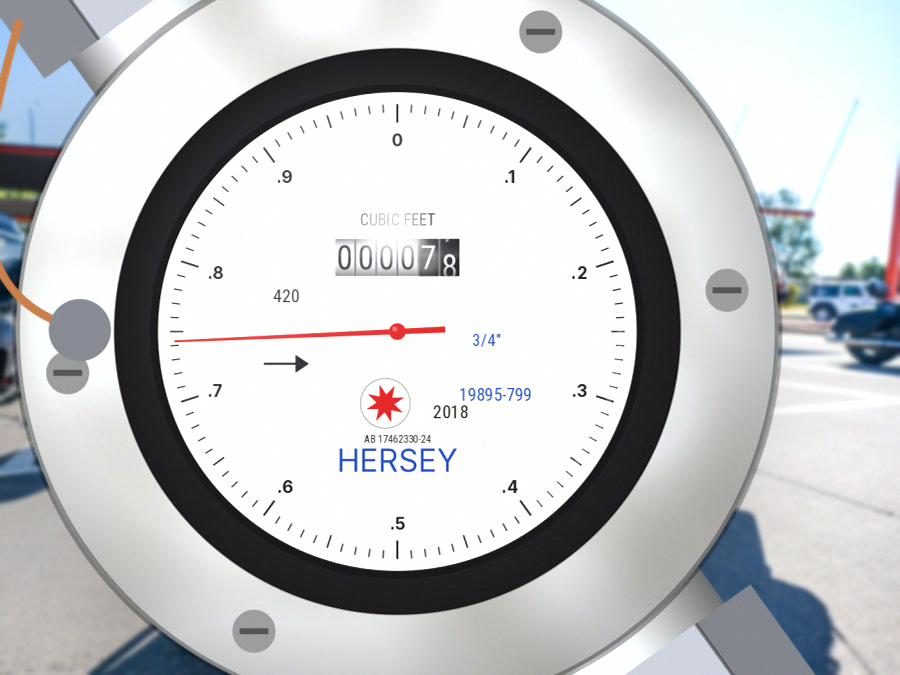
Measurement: 77.74 ft³
